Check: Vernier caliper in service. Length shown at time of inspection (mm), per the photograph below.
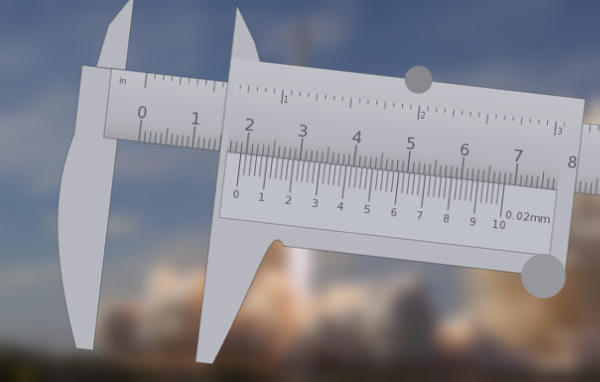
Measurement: 19.0 mm
